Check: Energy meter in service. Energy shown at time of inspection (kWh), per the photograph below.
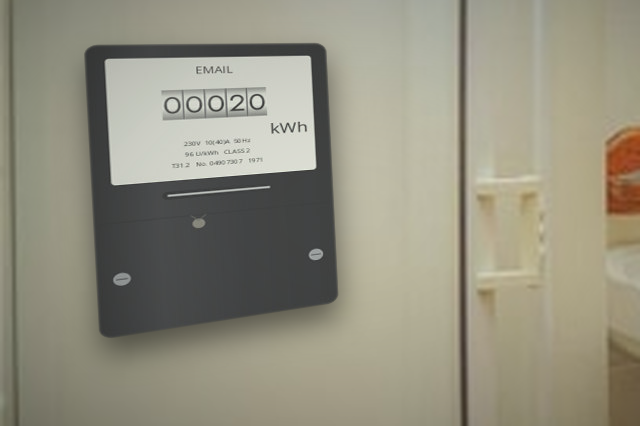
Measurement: 20 kWh
